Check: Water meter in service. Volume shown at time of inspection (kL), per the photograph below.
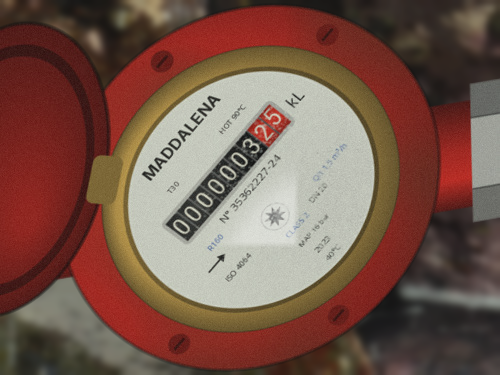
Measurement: 3.25 kL
